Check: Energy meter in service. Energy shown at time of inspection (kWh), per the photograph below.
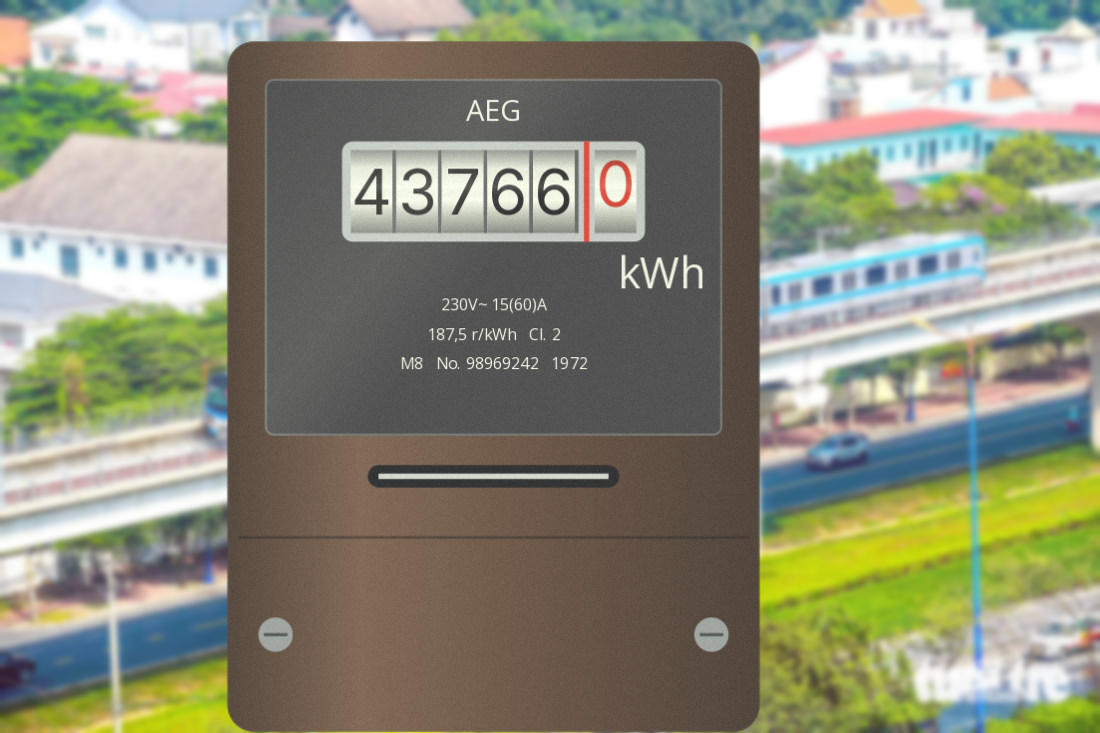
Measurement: 43766.0 kWh
